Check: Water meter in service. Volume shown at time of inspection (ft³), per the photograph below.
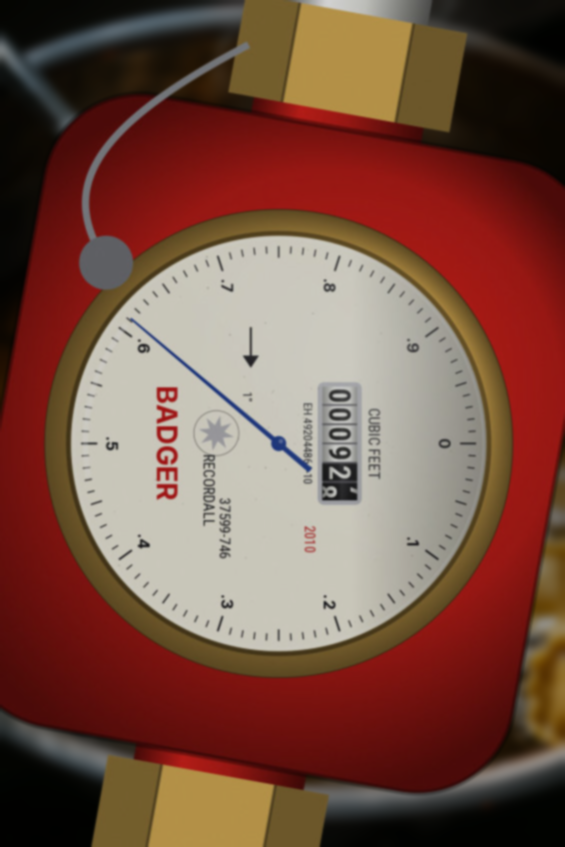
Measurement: 927.61 ft³
